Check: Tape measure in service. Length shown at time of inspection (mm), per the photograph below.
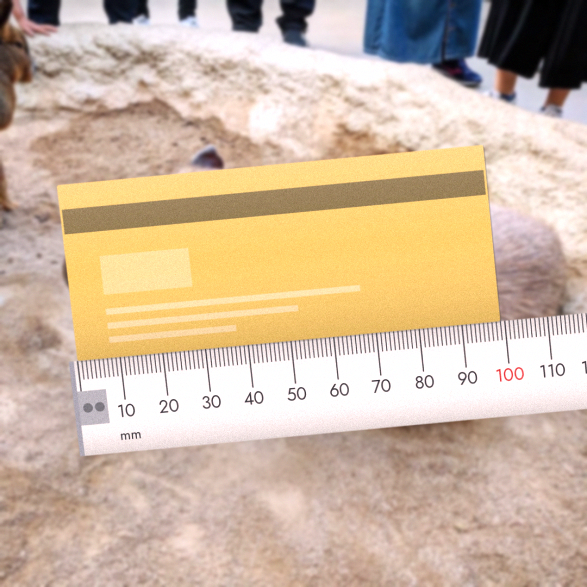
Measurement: 99 mm
